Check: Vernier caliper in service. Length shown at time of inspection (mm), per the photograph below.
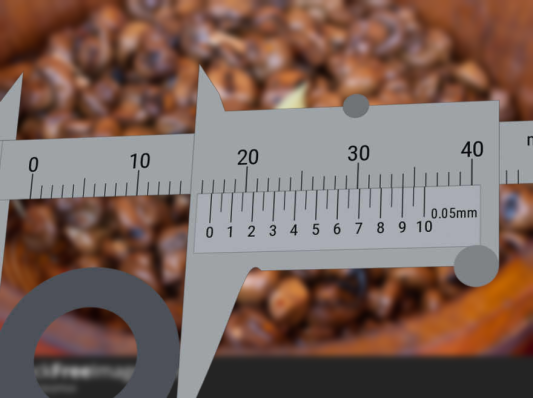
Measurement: 16.9 mm
